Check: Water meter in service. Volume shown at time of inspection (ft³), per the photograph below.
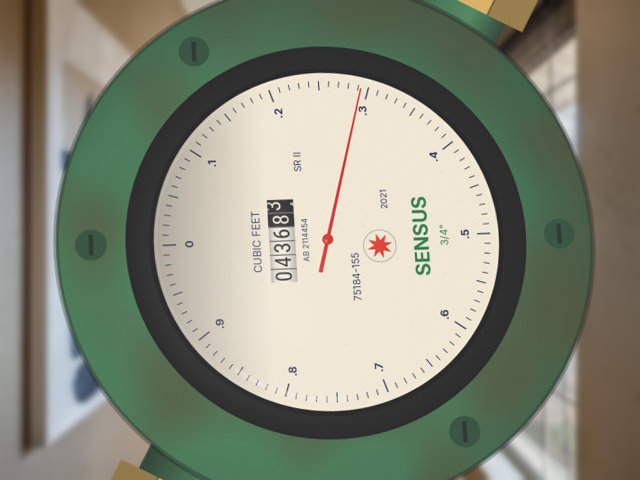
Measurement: 43683.29 ft³
